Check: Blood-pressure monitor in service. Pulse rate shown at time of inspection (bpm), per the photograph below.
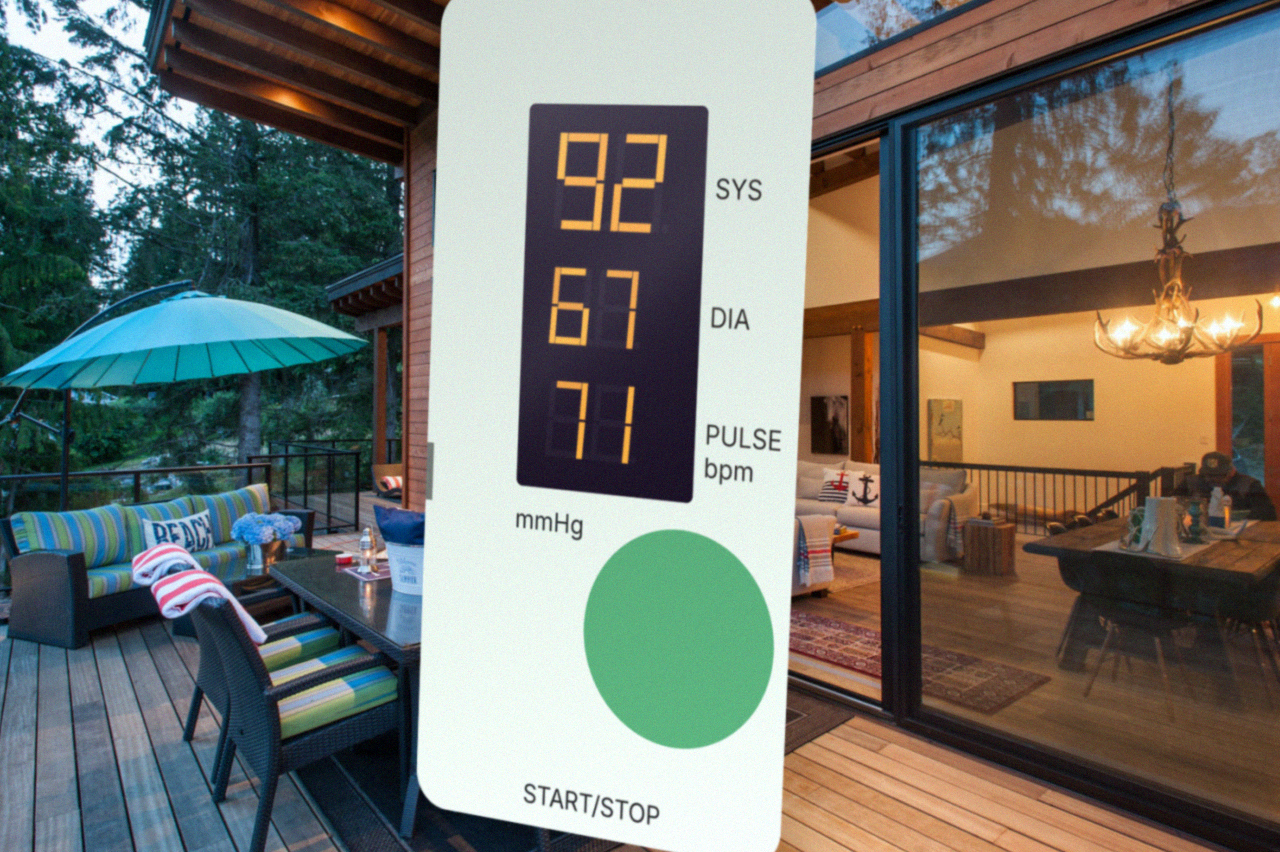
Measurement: 71 bpm
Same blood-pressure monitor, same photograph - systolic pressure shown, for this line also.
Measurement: 92 mmHg
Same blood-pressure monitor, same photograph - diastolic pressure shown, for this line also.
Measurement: 67 mmHg
